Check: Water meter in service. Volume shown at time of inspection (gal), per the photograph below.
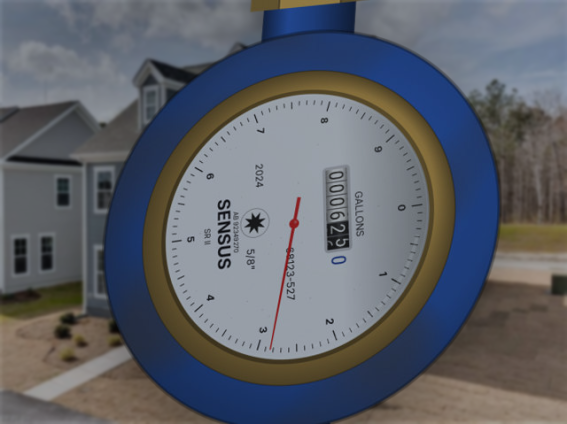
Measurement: 6252.8 gal
